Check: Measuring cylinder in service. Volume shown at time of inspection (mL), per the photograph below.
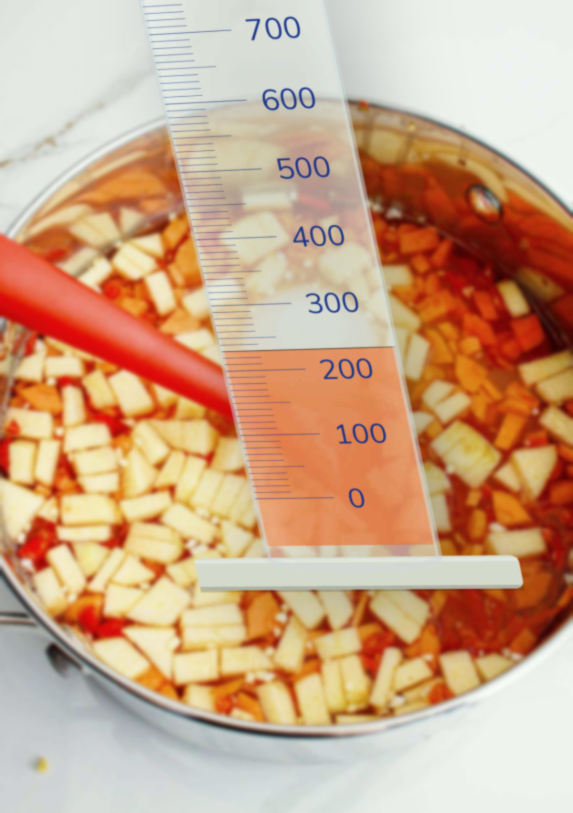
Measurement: 230 mL
